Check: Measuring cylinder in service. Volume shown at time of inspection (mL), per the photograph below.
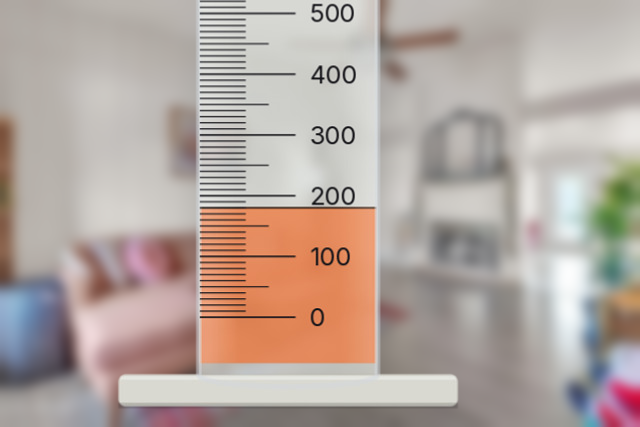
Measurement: 180 mL
